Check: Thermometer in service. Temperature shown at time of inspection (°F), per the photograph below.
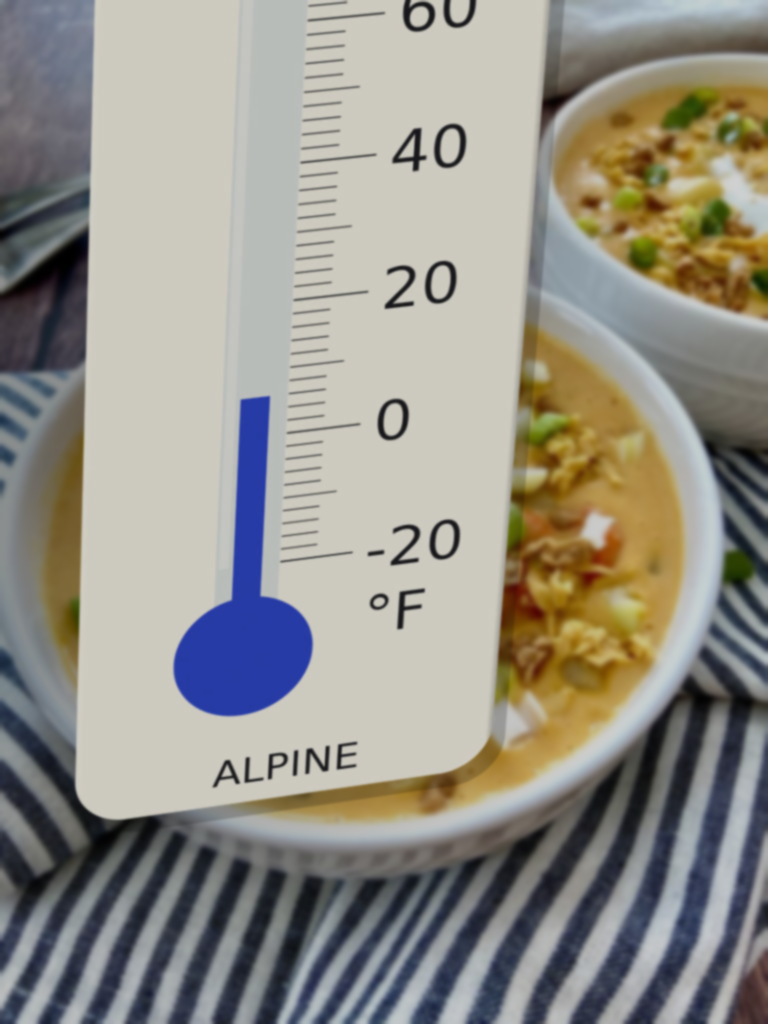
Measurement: 6 °F
